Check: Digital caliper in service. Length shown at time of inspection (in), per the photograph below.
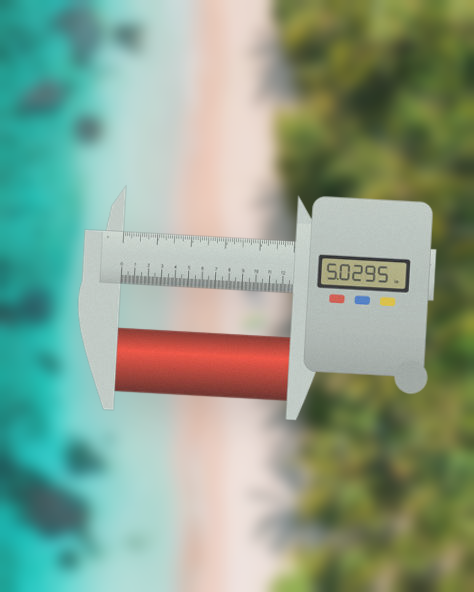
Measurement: 5.0295 in
